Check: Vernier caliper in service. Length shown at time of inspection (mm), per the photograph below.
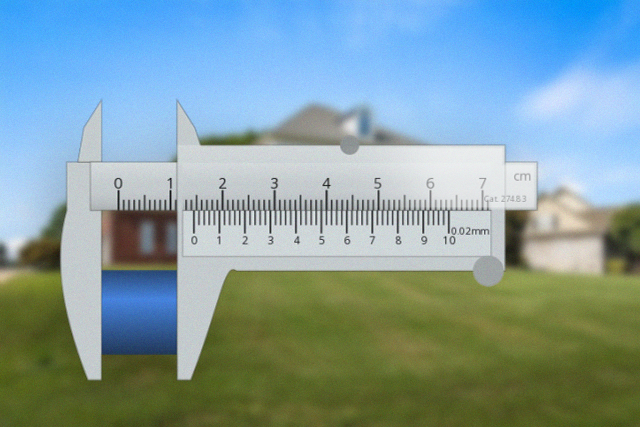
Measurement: 14.5 mm
